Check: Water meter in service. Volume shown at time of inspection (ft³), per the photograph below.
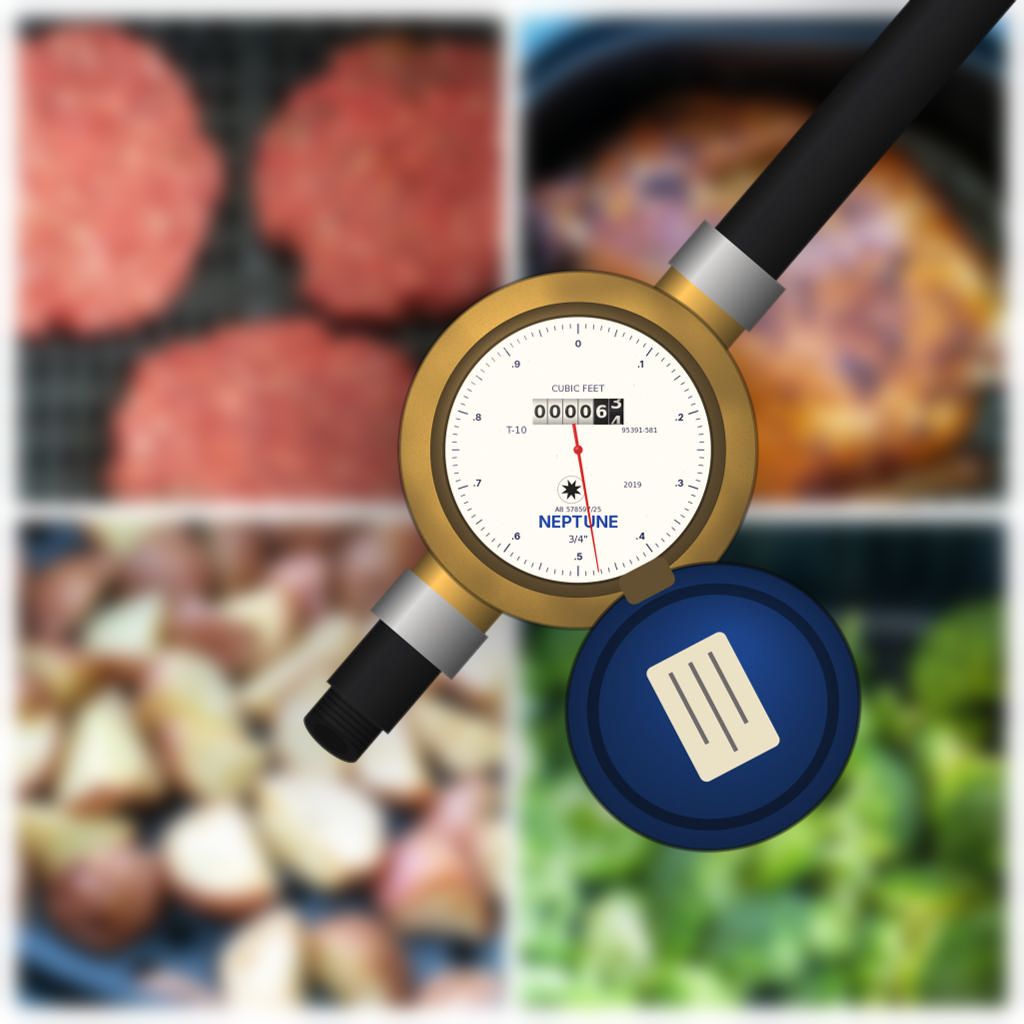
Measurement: 63.47 ft³
